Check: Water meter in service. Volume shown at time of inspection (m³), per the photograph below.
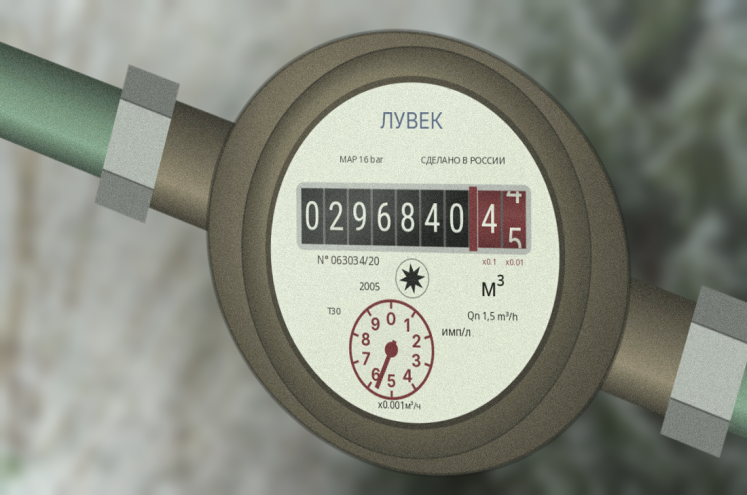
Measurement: 296840.445 m³
